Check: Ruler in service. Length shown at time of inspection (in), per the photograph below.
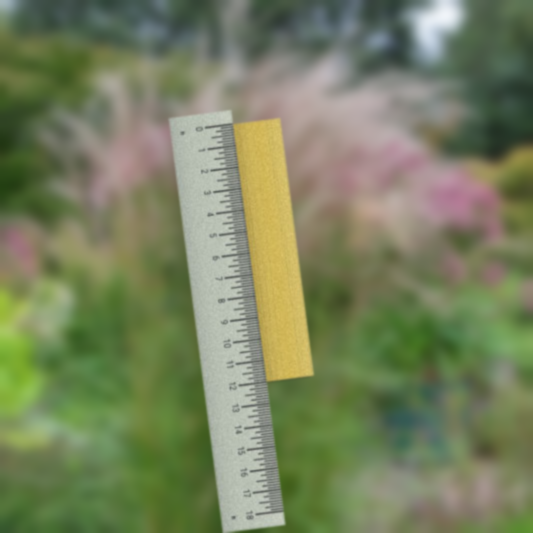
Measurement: 12 in
